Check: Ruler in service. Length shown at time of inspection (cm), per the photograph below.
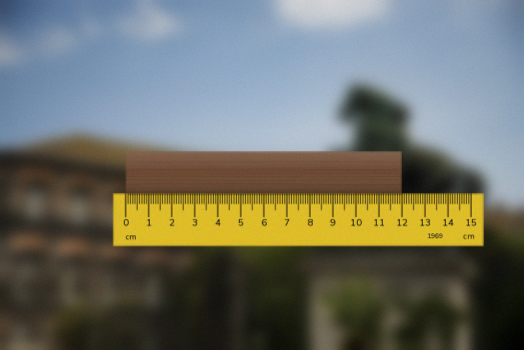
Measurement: 12 cm
